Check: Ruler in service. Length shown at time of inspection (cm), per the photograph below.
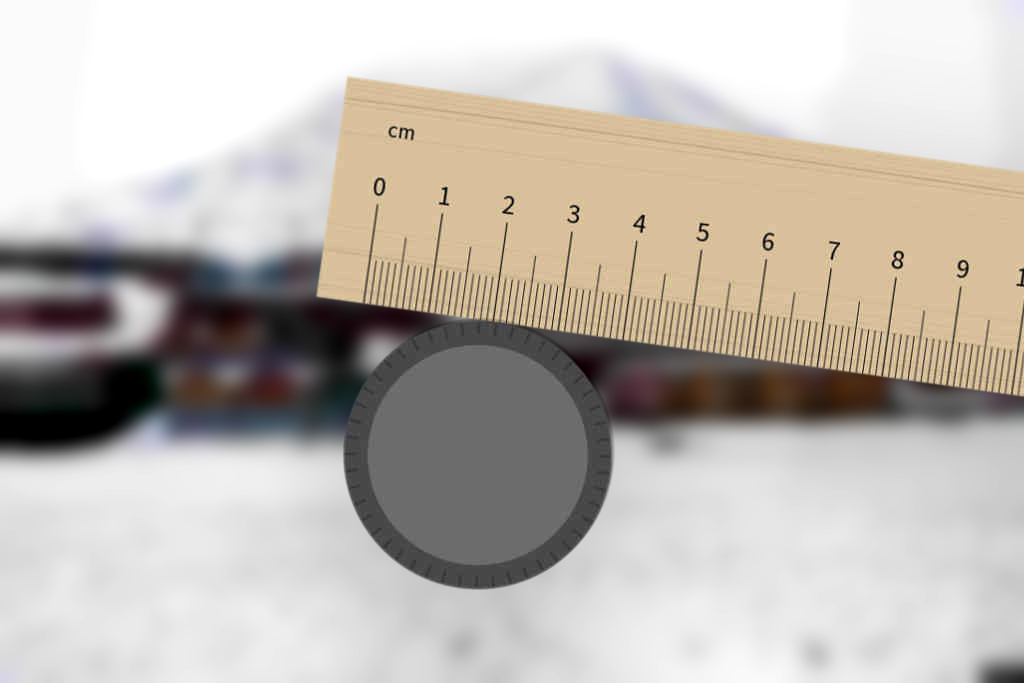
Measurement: 4.1 cm
